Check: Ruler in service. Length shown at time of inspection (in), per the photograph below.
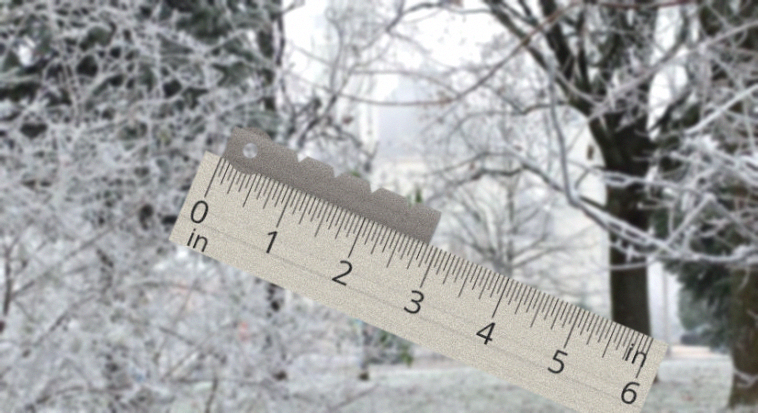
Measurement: 2.875 in
